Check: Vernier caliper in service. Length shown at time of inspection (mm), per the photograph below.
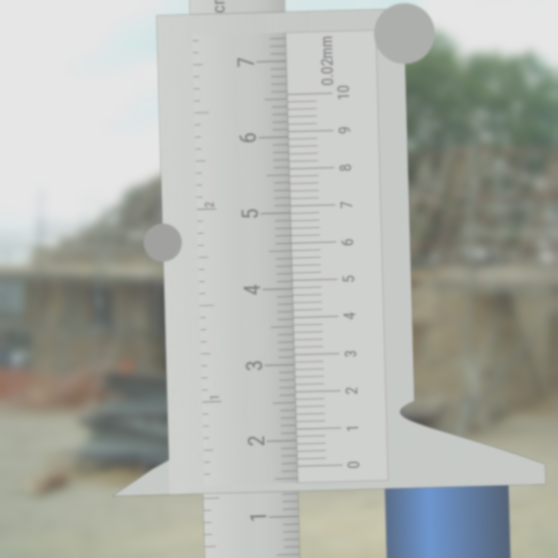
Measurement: 16.6 mm
